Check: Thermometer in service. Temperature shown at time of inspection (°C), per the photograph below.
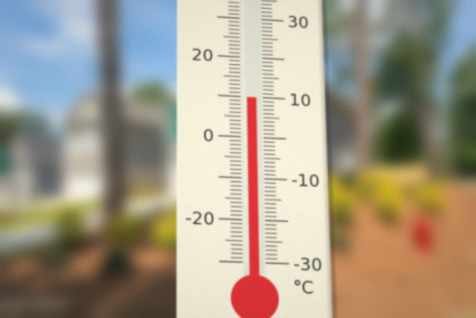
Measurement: 10 °C
